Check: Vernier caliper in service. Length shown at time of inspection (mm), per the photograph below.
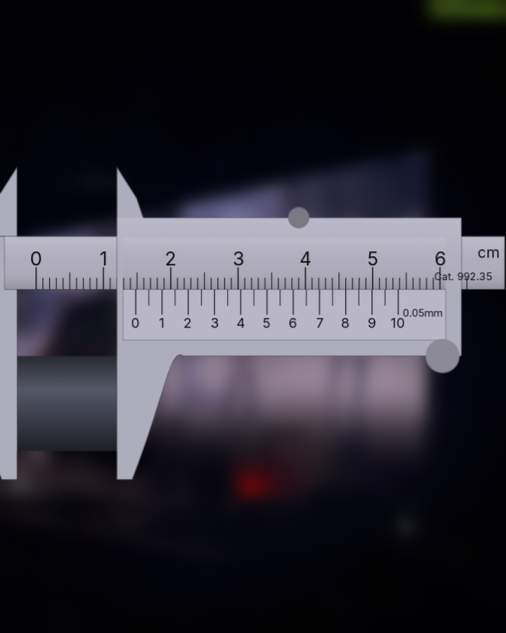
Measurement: 14.8 mm
